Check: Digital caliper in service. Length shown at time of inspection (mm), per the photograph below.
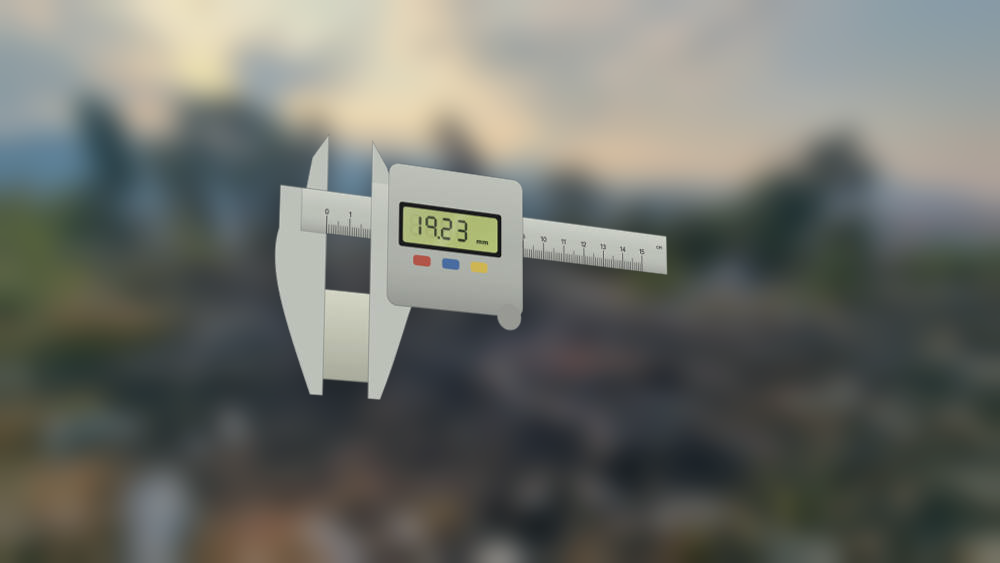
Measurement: 19.23 mm
